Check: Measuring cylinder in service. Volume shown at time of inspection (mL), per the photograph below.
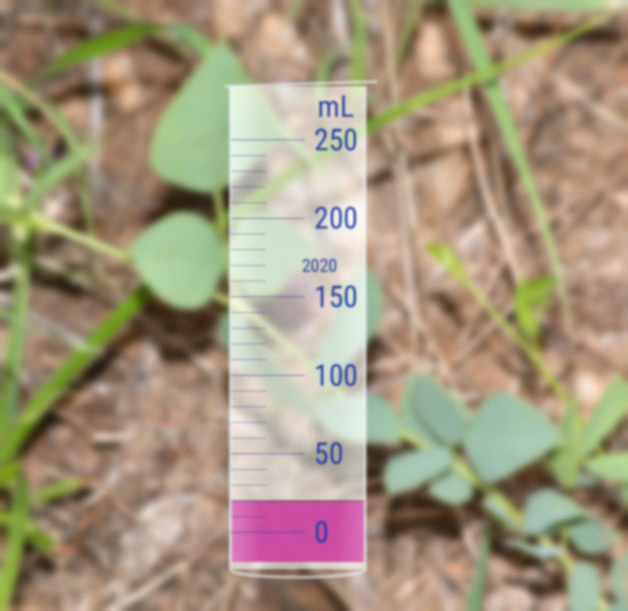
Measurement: 20 mL
